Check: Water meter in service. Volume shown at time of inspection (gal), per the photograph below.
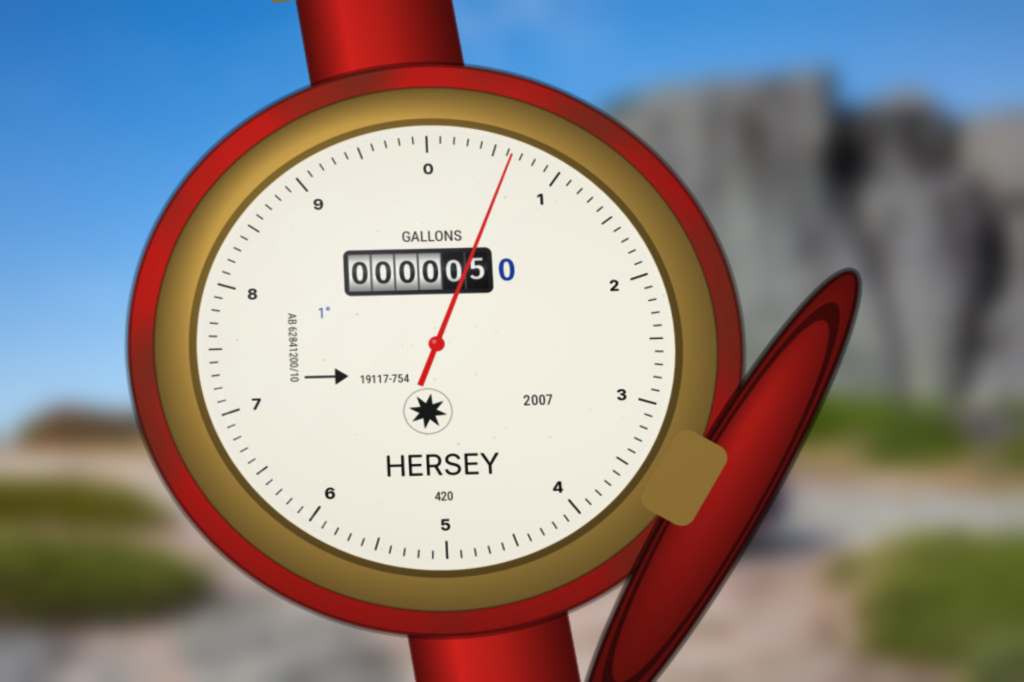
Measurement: 50.6 gal
